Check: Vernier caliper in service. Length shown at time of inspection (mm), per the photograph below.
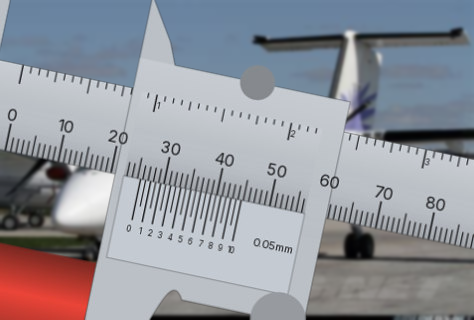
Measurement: 25.6 mm
